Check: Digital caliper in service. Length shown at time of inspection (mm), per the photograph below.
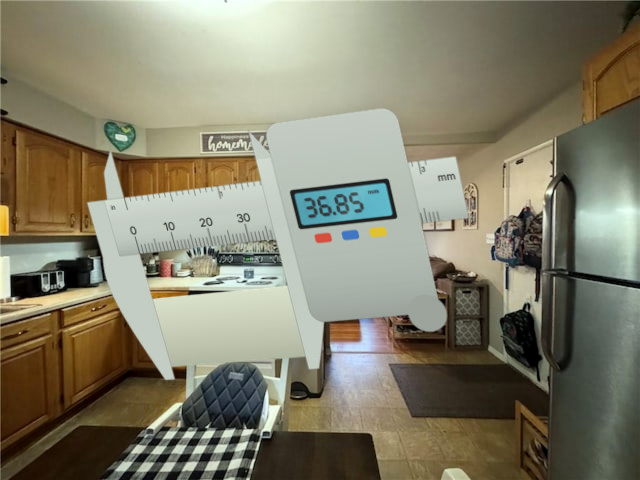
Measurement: 36.85 mm
